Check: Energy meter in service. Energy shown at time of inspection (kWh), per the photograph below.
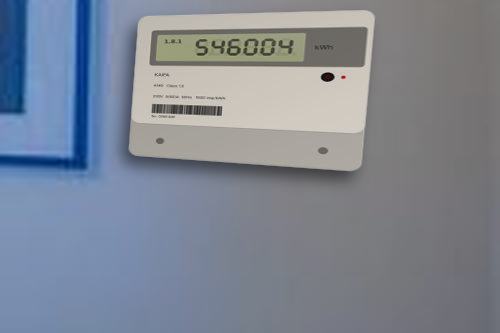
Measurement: 546004 kWh
